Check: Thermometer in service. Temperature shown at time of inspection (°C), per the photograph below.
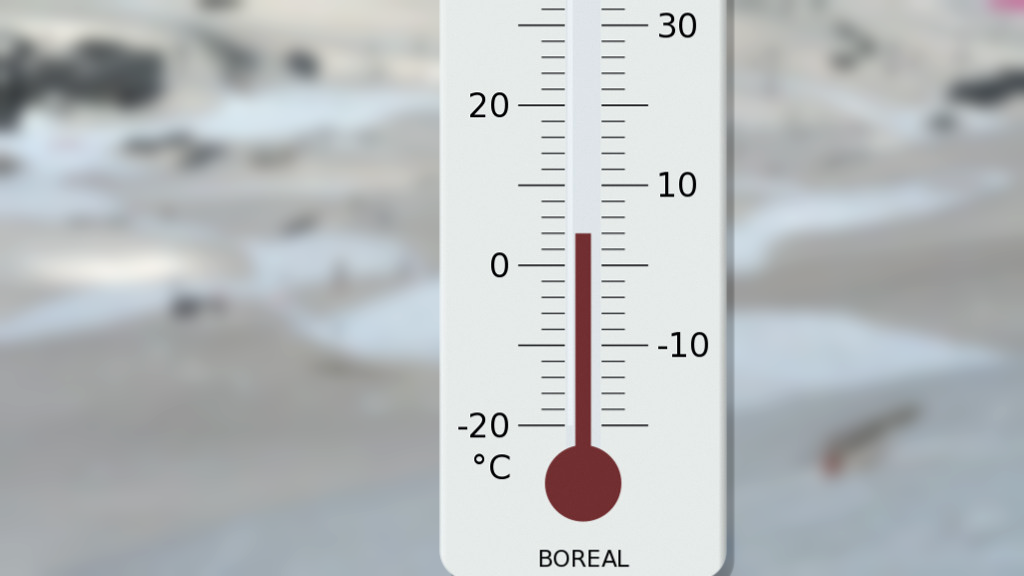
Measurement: 4 °C
